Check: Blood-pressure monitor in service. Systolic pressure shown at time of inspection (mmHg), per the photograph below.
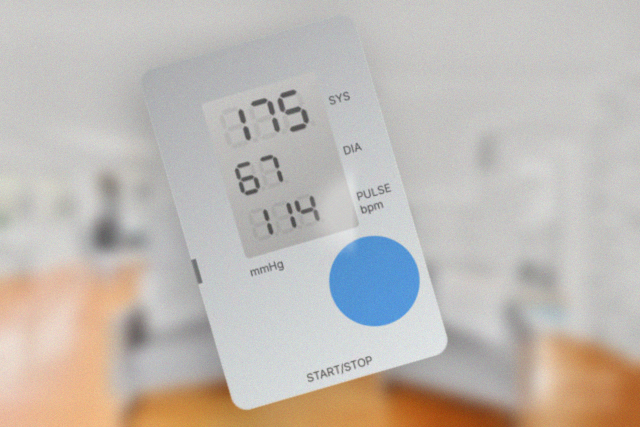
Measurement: 175 mmHg
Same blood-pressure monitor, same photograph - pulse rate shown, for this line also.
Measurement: 114 bpm
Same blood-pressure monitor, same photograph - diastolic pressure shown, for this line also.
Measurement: 67 mmHg
